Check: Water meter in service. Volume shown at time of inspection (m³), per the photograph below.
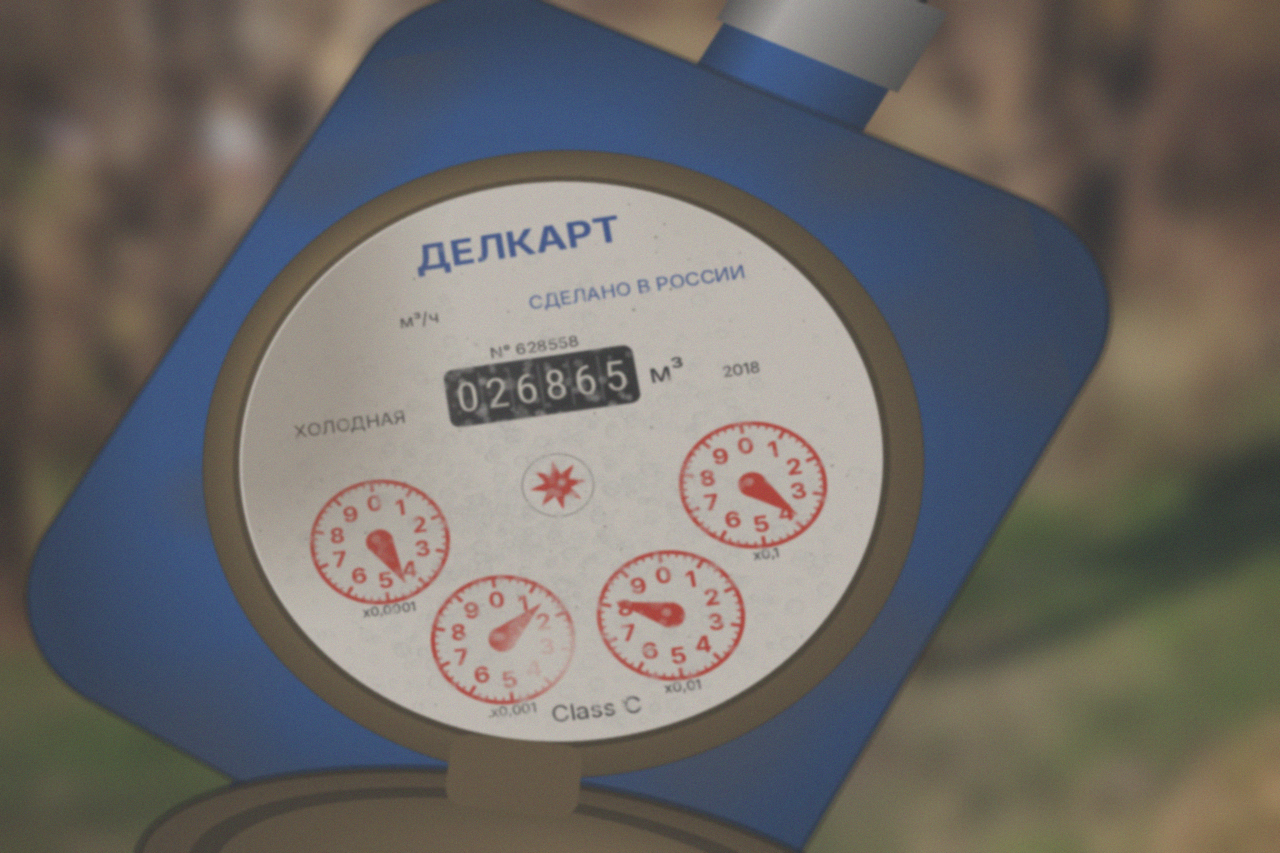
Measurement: 26865.3814 m³
